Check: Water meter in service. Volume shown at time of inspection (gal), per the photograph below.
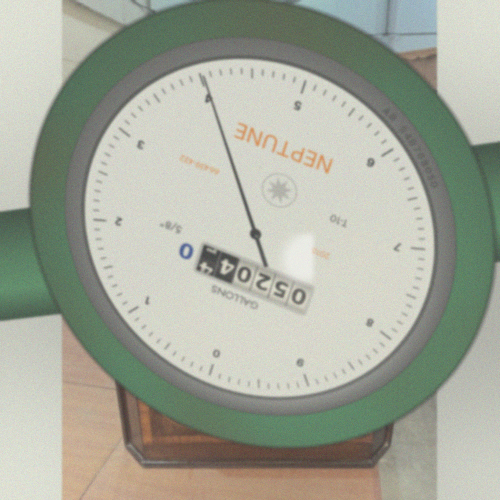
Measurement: 520444.0 gal
